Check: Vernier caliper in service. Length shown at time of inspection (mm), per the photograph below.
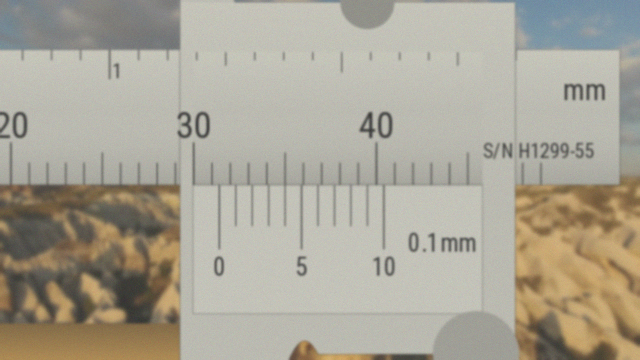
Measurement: 31.4 mm
